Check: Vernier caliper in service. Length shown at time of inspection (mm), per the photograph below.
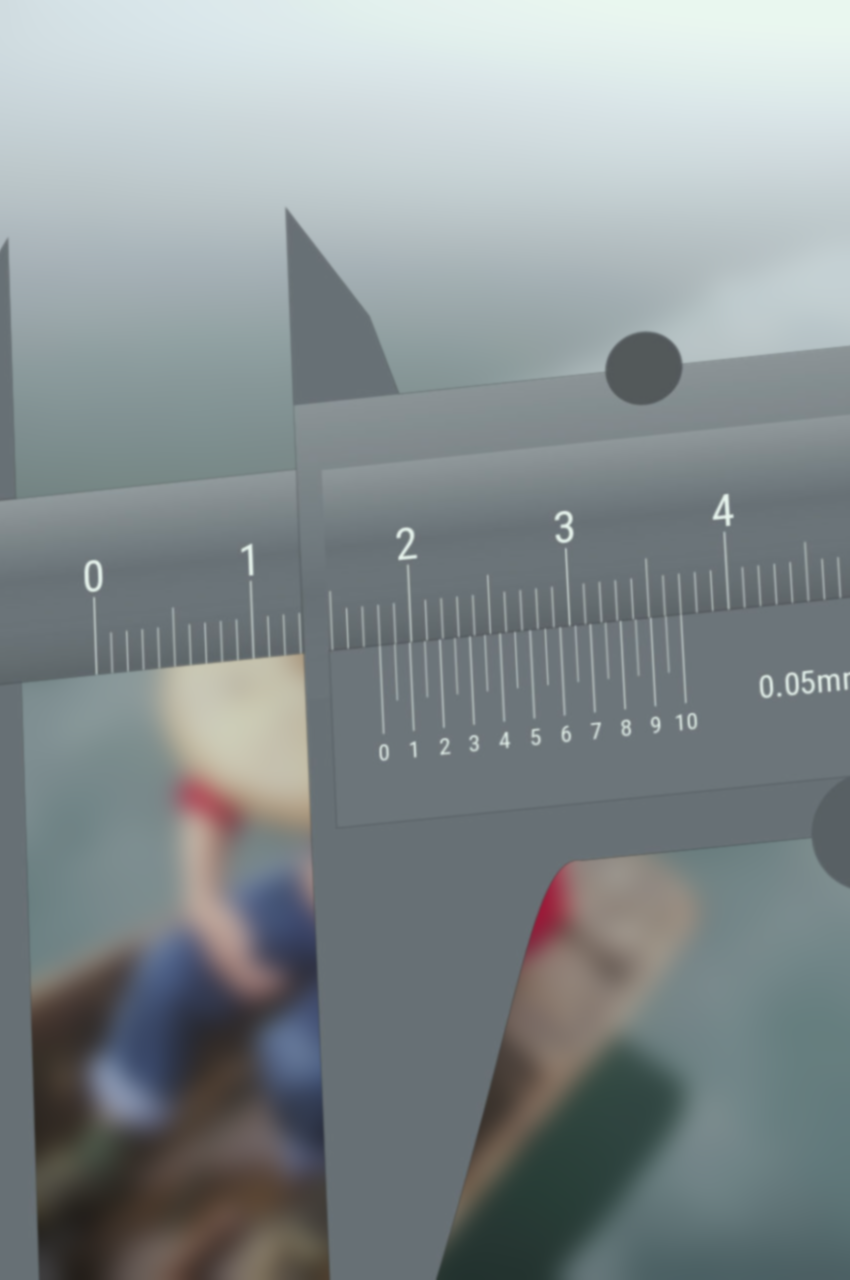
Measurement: 18.0 mm
